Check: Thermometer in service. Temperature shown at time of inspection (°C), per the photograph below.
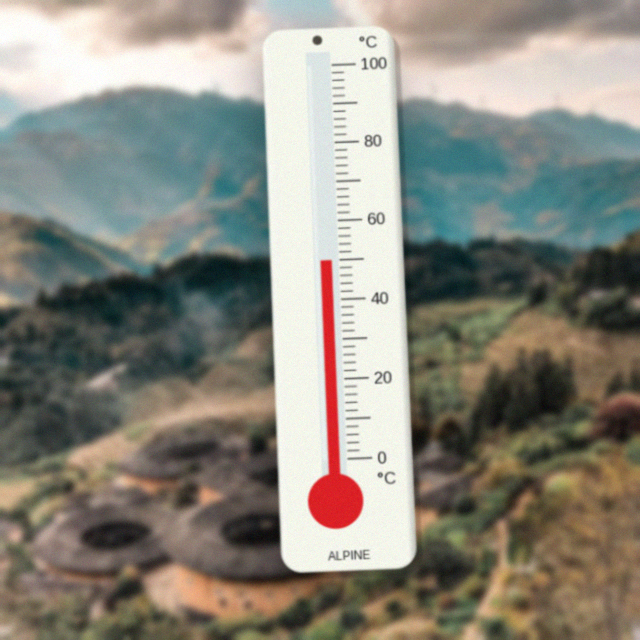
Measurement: 50 °C
